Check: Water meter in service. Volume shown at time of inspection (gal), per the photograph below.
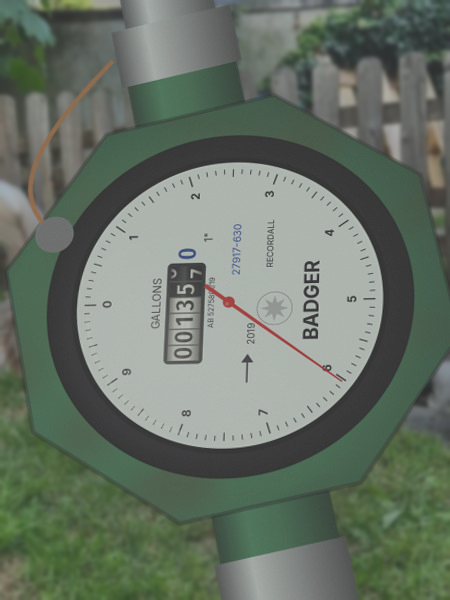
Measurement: 13566.0 gal
